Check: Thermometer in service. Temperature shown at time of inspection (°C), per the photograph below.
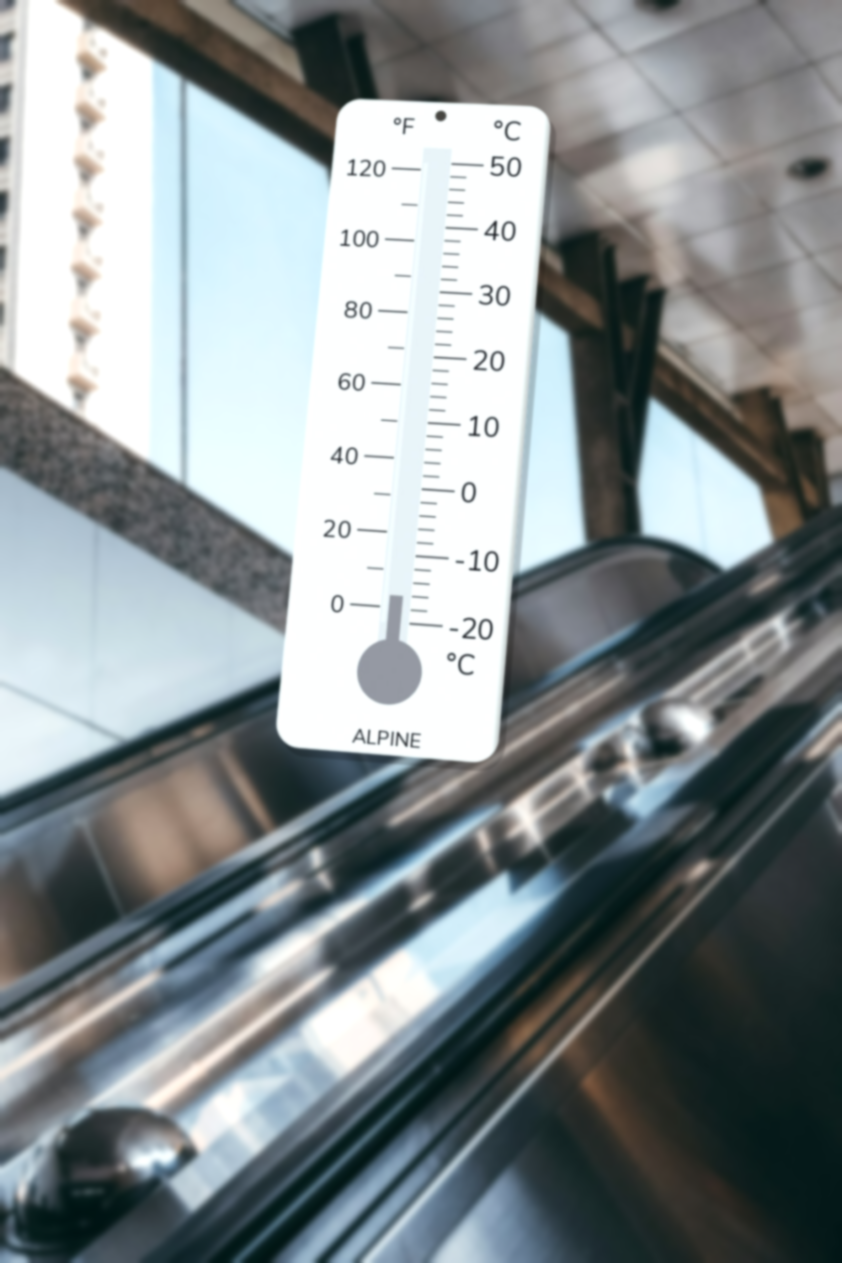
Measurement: -16 °C
